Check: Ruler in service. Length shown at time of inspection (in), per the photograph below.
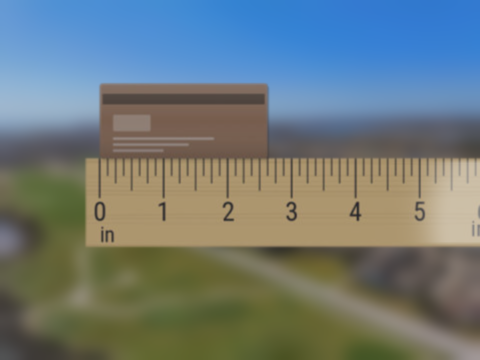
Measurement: 2.625 in
